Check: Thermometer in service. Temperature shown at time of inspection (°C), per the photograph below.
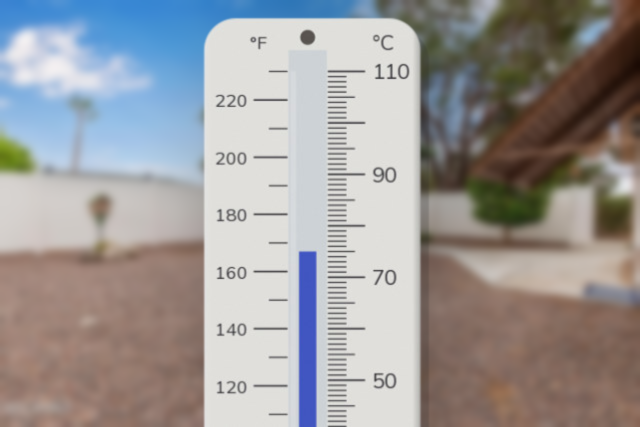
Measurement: 75 °C
